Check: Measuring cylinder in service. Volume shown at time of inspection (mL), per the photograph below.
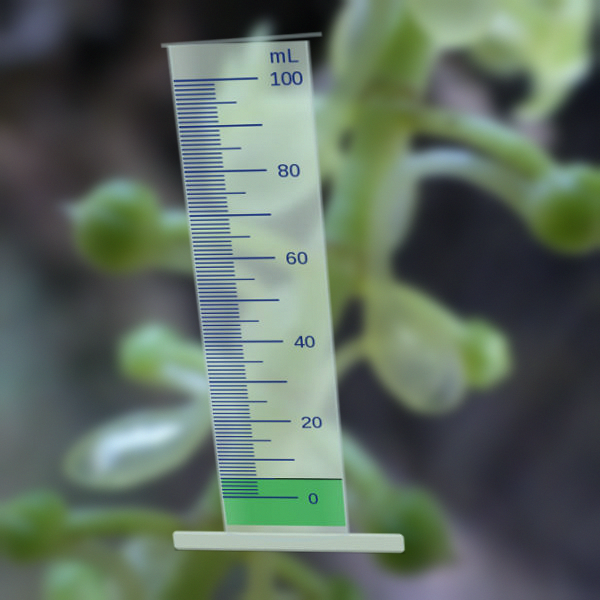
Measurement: 5 mL
